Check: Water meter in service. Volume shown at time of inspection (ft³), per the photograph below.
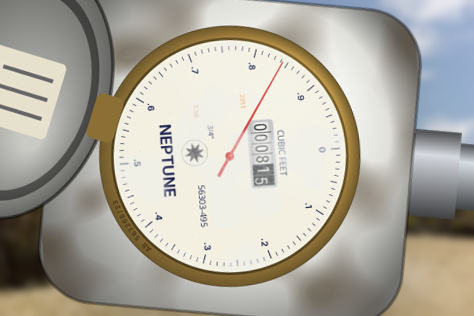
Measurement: 814.84 ft³
